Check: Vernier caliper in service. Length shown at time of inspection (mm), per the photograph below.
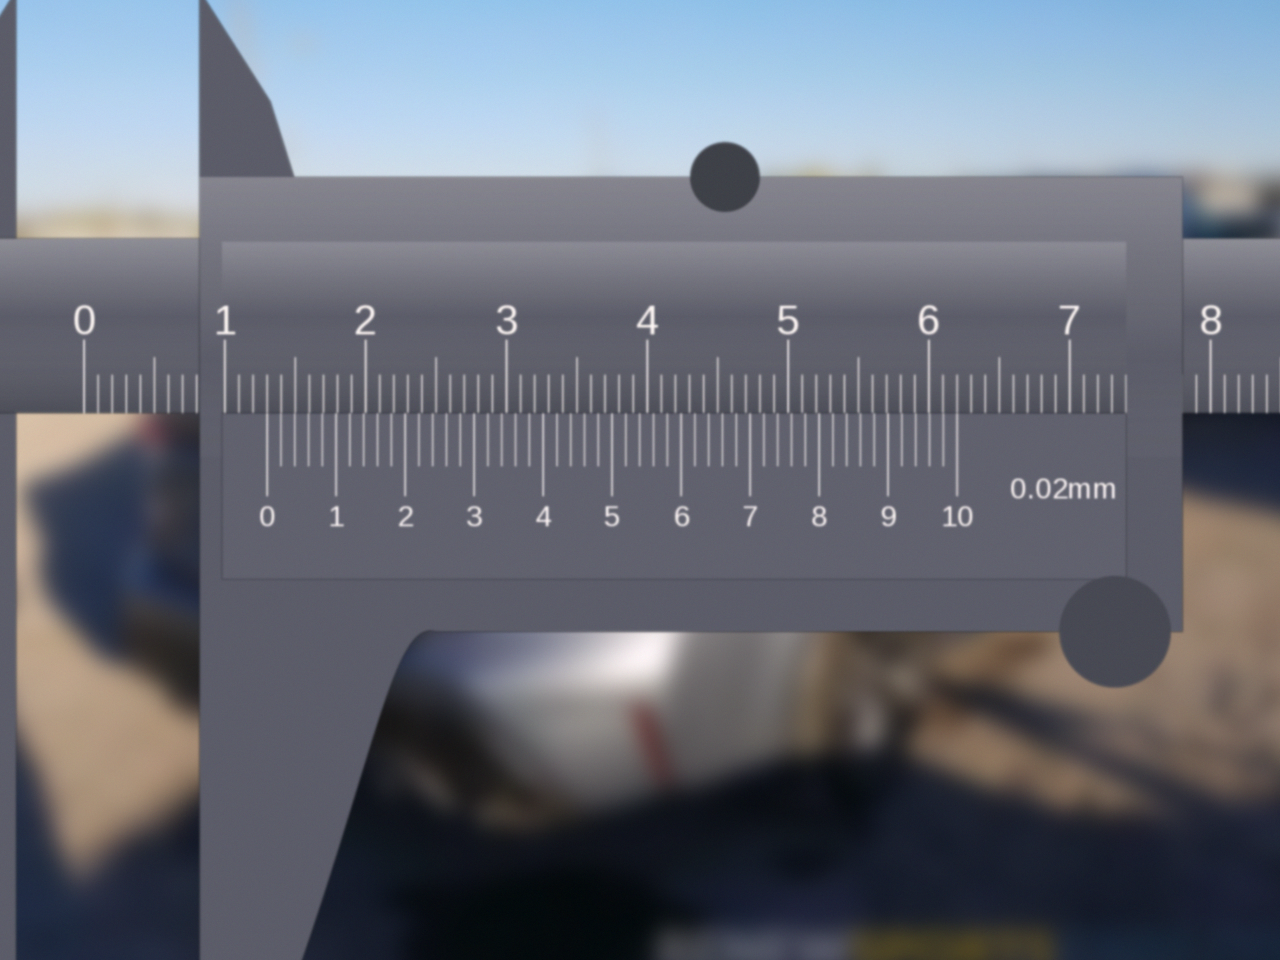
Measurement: 13.0 mm
